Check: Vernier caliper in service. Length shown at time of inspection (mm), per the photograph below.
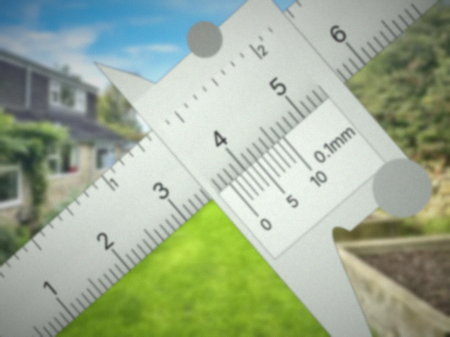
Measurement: 37.4 mm
